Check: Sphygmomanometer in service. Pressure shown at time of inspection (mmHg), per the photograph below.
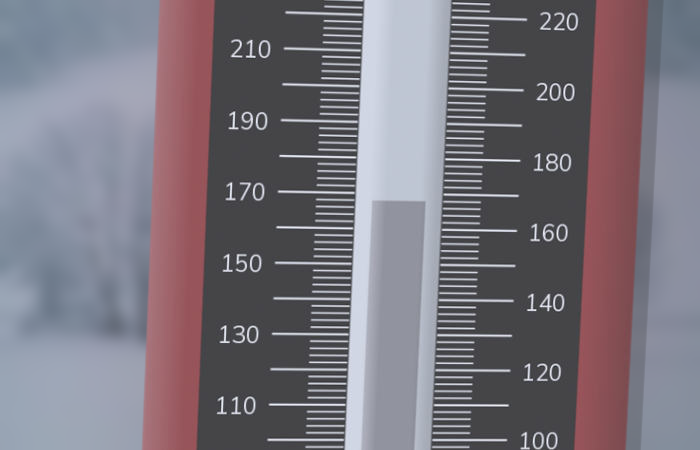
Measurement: 168 mmHg
